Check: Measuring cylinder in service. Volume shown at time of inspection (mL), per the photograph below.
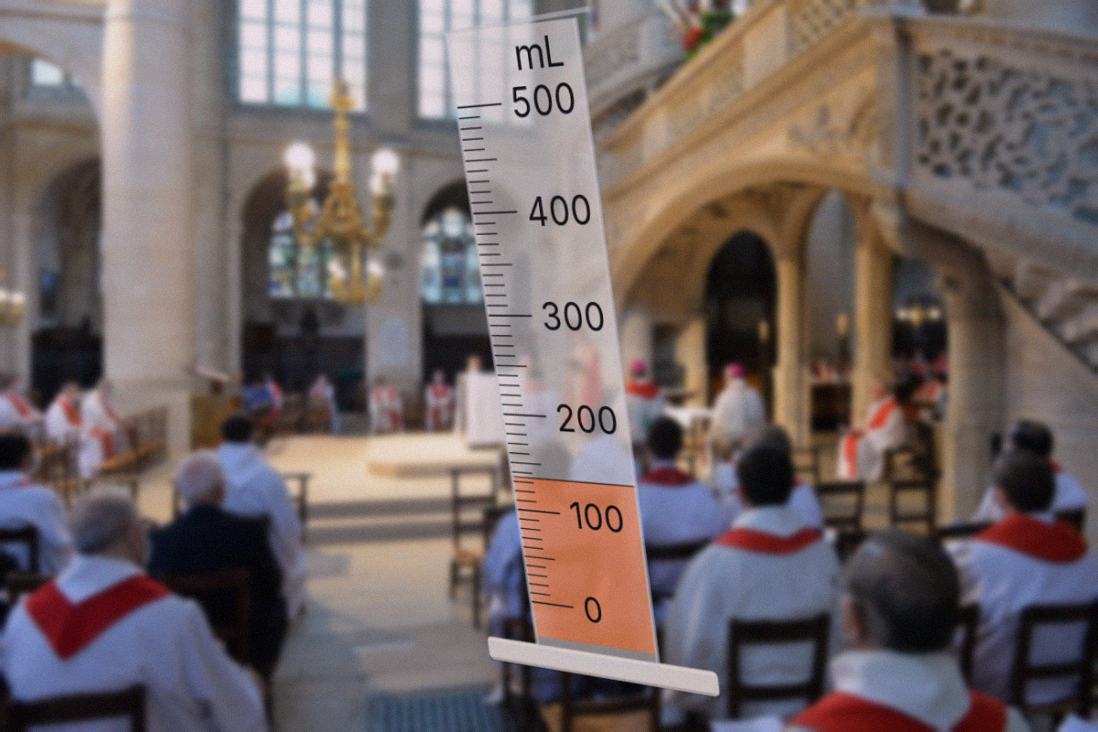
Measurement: 135 mL
